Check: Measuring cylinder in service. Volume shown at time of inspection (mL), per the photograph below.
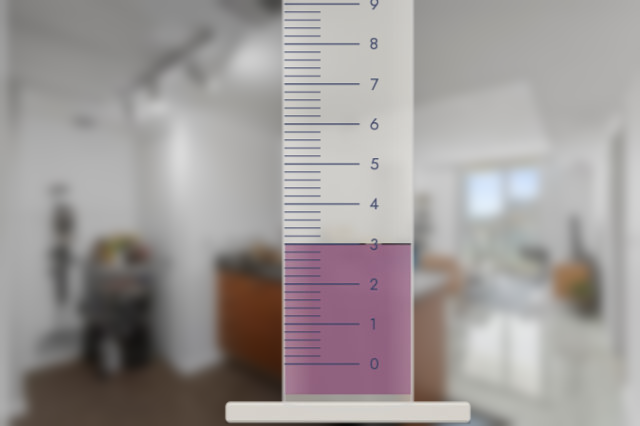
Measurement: 3 mL
